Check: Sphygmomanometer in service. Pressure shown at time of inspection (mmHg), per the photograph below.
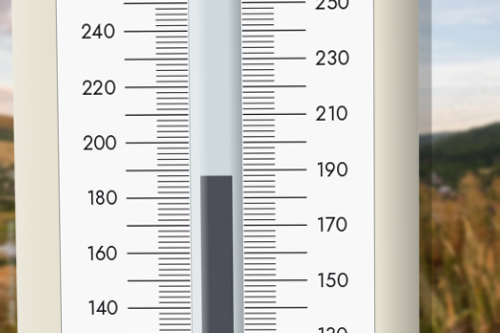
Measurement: 188 mmHg
